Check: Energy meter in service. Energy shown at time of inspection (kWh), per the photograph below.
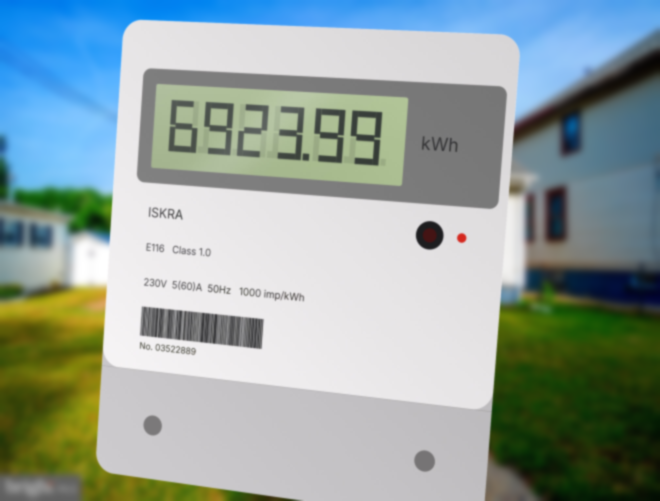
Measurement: 6923.99 kWh
